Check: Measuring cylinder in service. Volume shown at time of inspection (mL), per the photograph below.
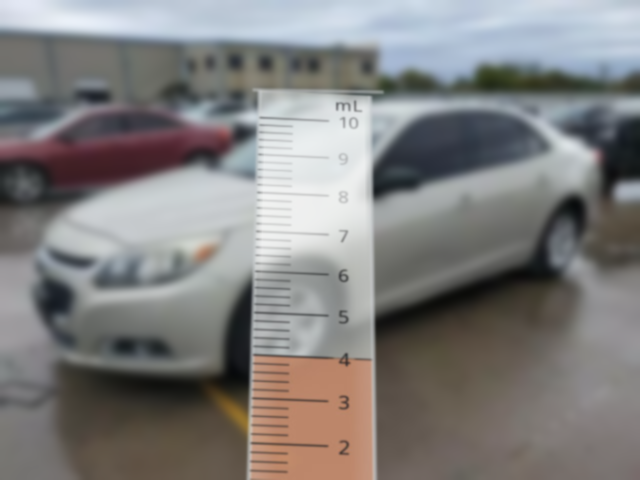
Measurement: 4 mL
